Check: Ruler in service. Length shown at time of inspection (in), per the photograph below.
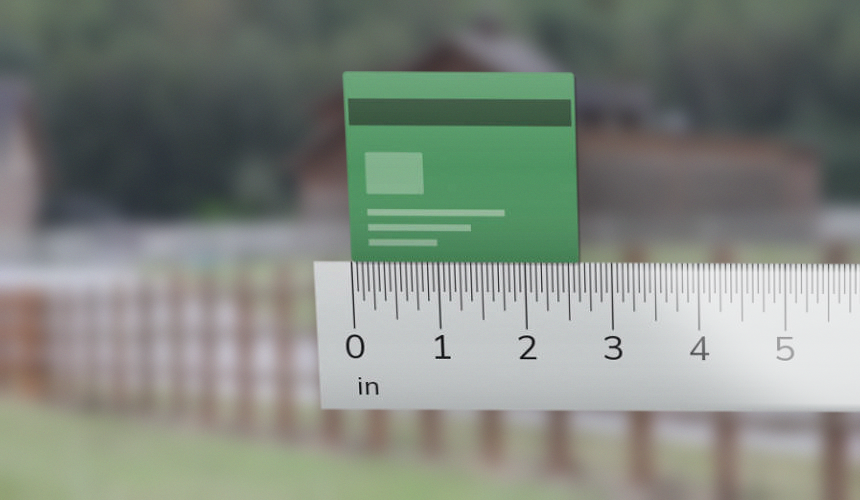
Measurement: 2.625 in
